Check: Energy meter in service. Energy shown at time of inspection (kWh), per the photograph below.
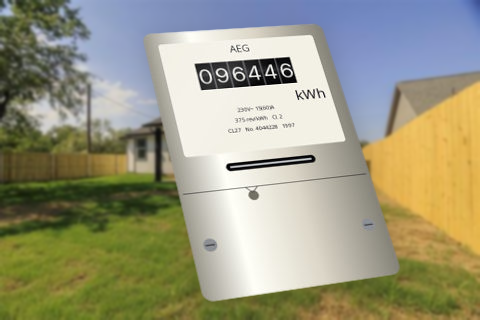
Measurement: 96446 kWh
